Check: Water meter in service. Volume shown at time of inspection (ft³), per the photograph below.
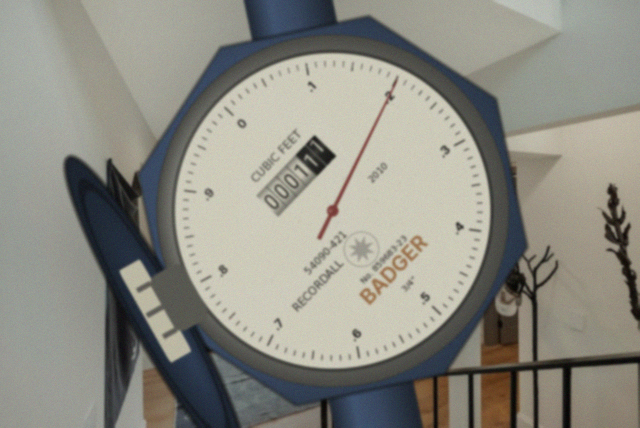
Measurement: 111.20 ft³
